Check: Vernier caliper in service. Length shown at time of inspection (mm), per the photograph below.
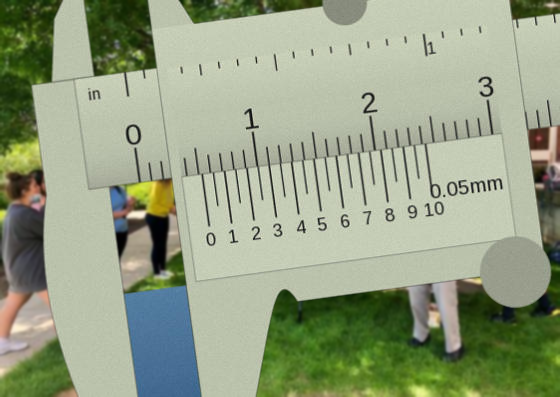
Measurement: 5.3 mm
